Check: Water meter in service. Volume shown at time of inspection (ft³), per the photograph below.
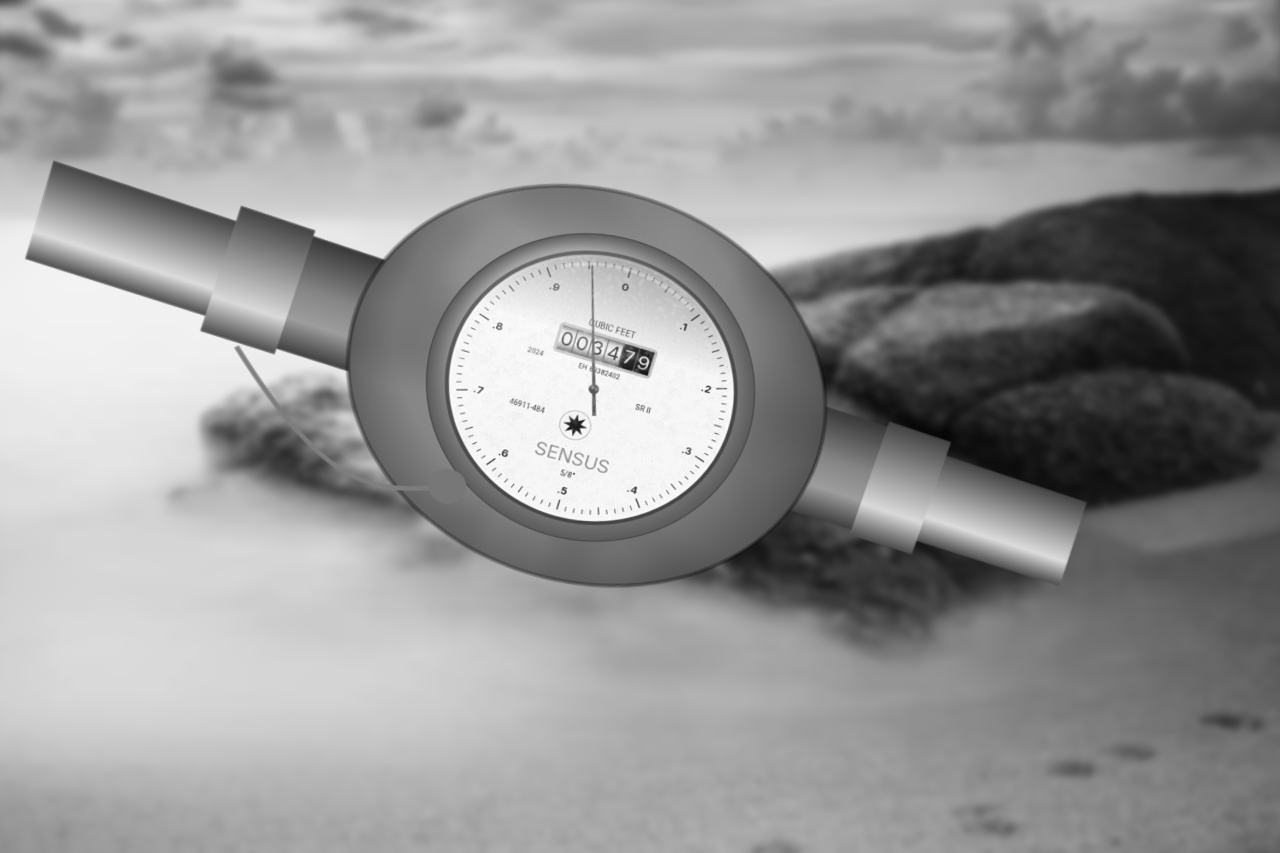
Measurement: 3478.95 ft³
